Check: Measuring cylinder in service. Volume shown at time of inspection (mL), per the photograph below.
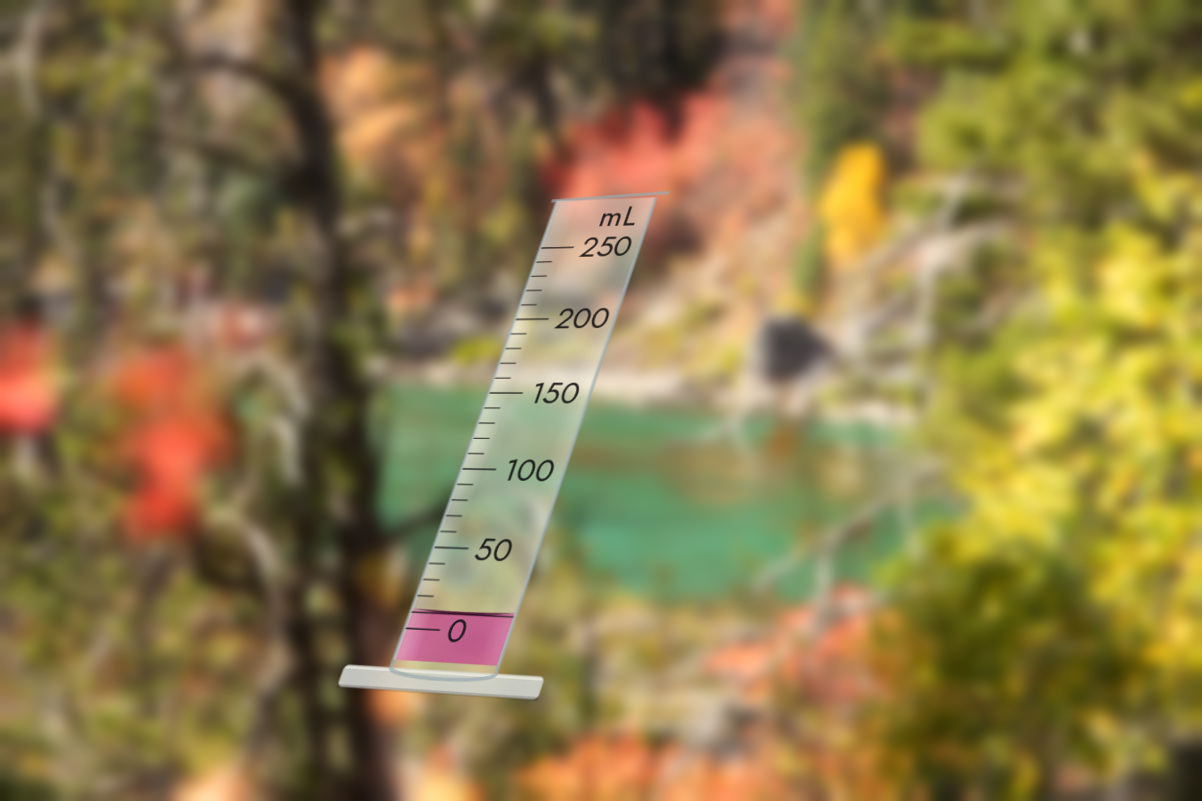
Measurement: 10 mL
